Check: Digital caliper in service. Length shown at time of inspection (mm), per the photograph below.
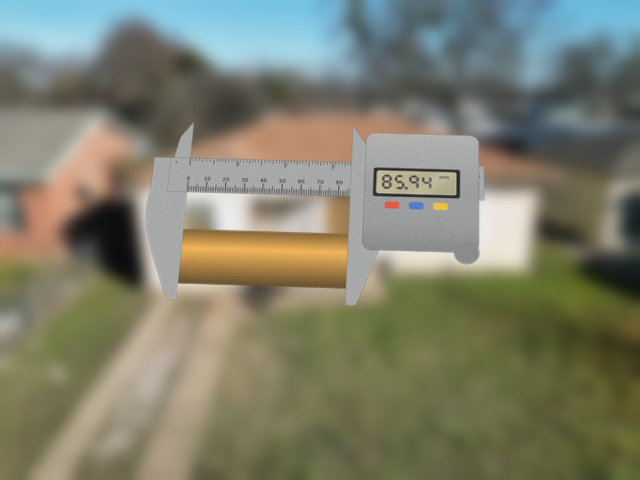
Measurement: 85.94 mm
